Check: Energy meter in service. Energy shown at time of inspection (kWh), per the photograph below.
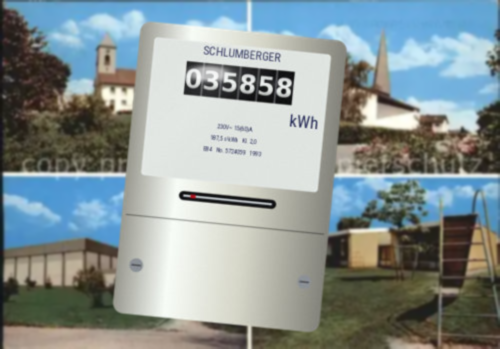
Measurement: 35858 kWh
